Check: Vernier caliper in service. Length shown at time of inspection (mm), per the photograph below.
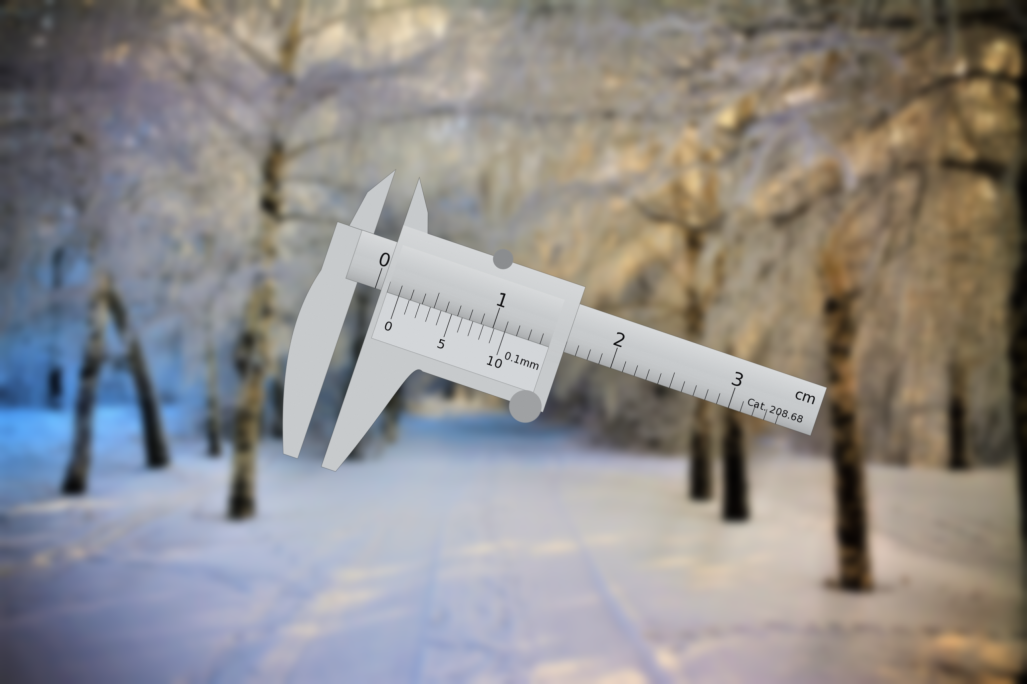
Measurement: 2.0 mm
